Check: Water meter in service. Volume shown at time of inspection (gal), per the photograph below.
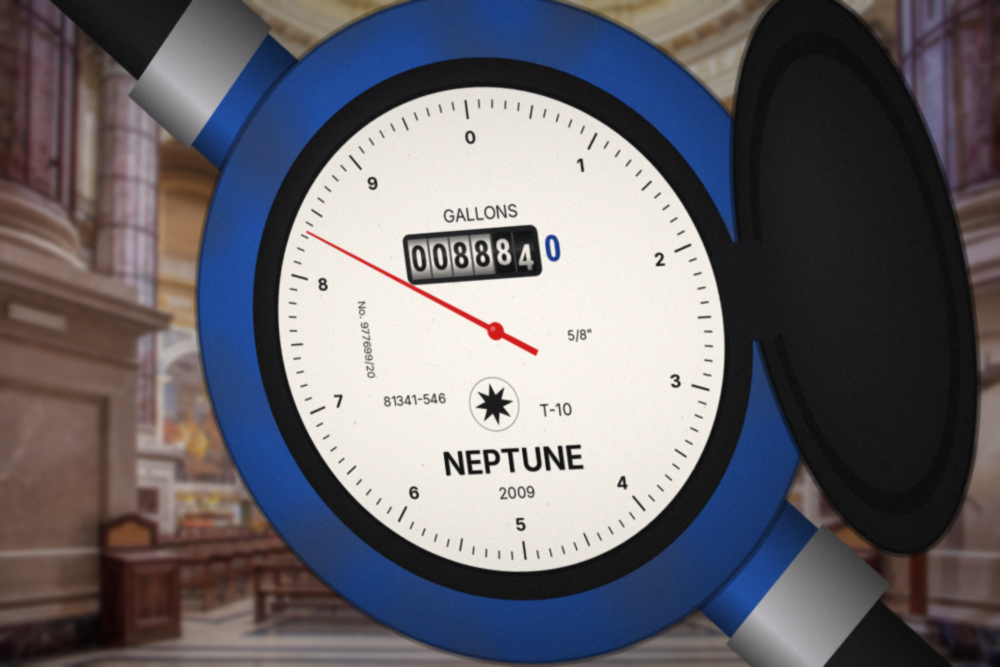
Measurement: 88838.3 gal
